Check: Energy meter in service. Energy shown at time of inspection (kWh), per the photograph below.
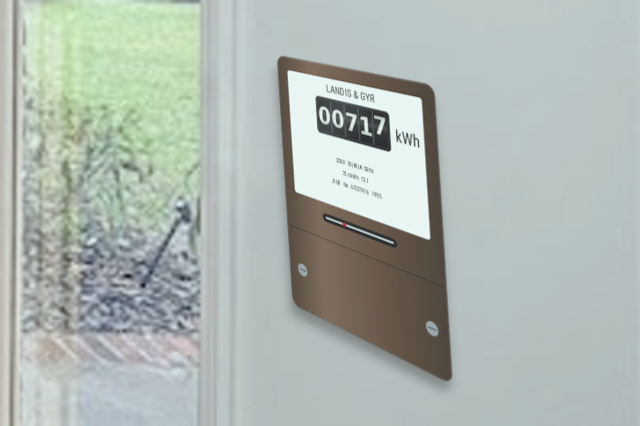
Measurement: 717 kWh
